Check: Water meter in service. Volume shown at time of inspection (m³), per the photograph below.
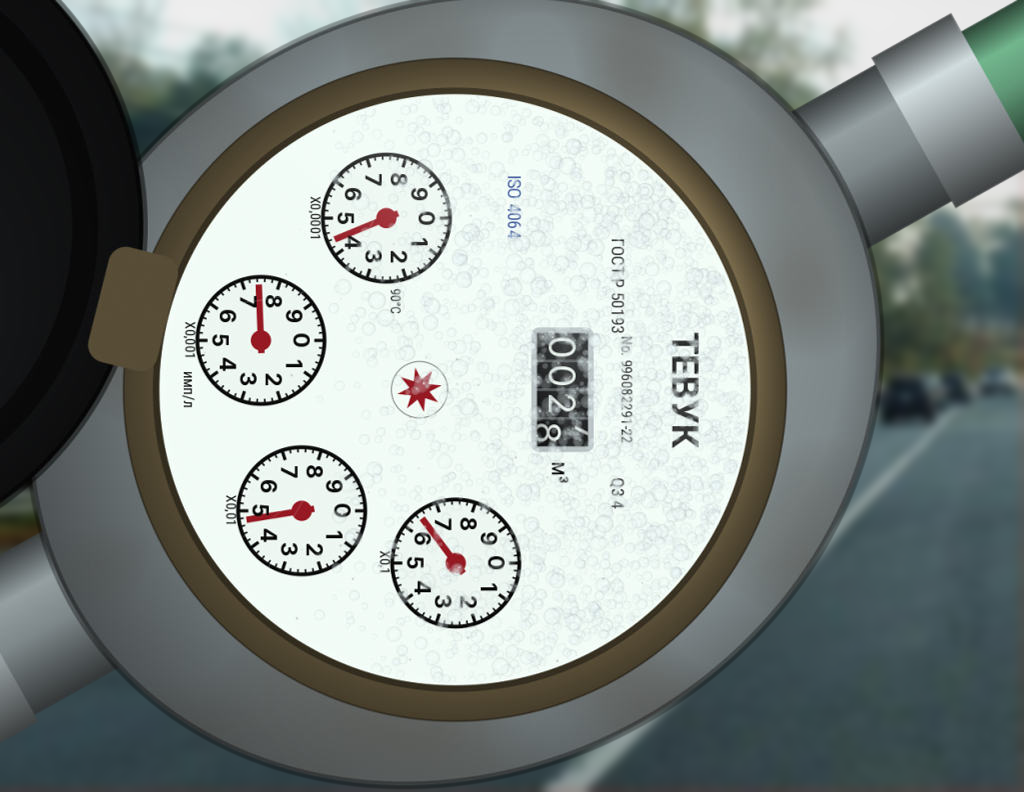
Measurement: 27.6474 m³
